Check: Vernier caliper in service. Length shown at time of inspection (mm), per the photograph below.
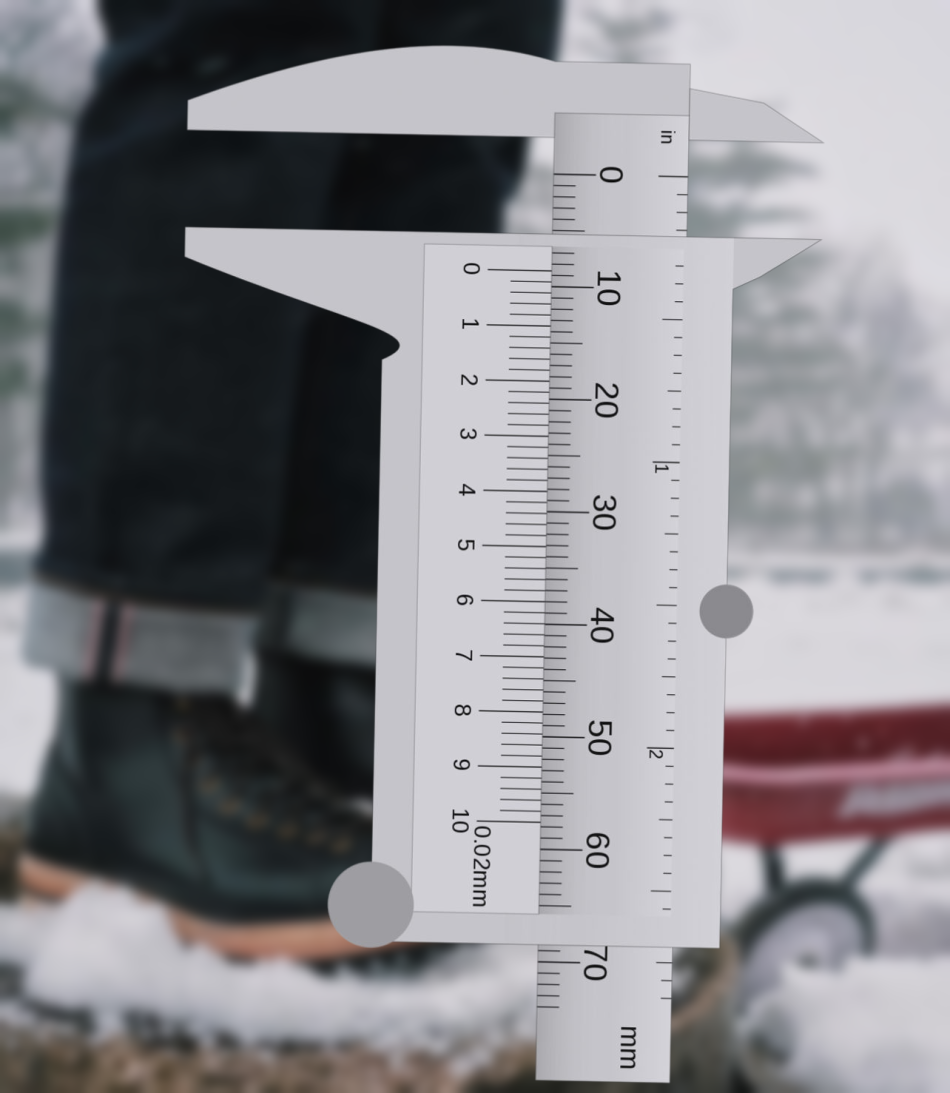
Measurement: 8.6 mm
